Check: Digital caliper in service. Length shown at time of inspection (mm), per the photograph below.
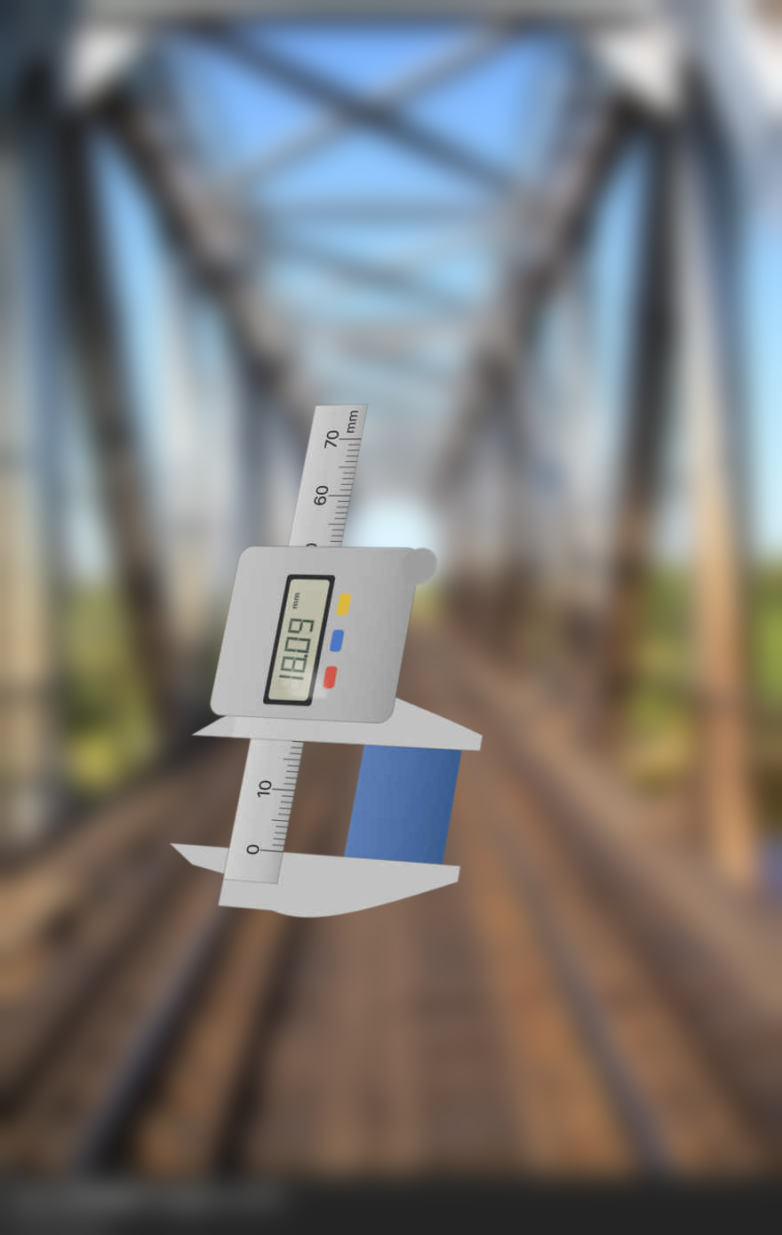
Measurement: 18.09 mm
